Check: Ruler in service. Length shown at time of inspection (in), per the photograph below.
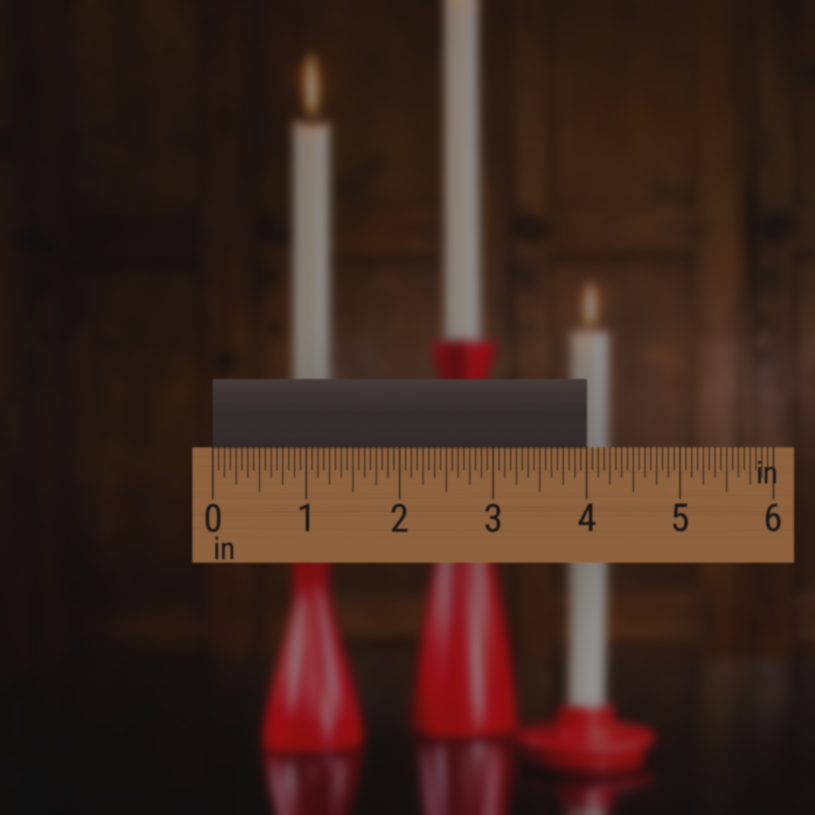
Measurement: 4 in
